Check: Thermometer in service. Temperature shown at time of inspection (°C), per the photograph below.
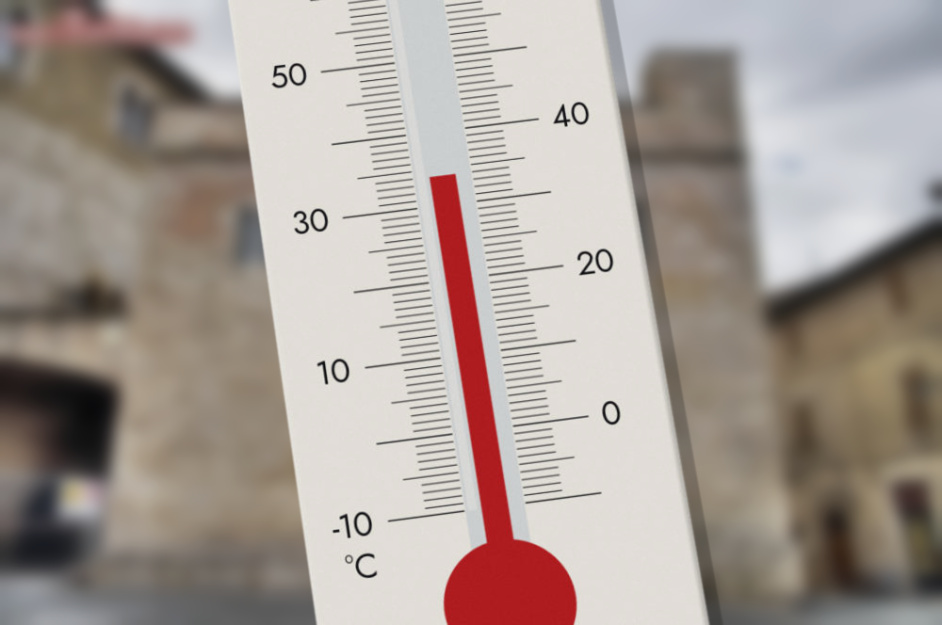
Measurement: 34 °C
